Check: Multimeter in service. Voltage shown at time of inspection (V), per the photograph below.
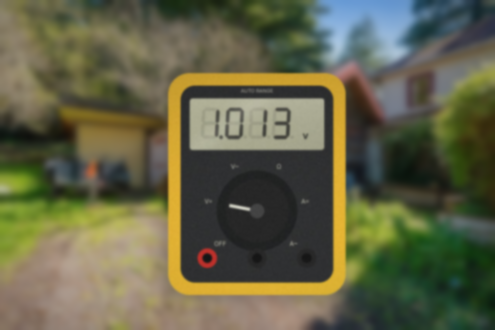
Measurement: 1.013 V
